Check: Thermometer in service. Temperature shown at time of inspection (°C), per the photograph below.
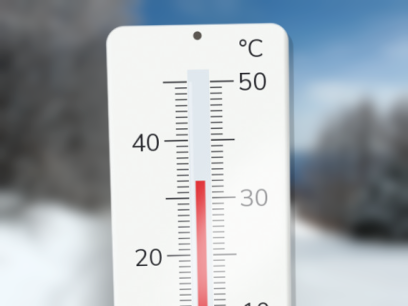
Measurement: 33 °C
